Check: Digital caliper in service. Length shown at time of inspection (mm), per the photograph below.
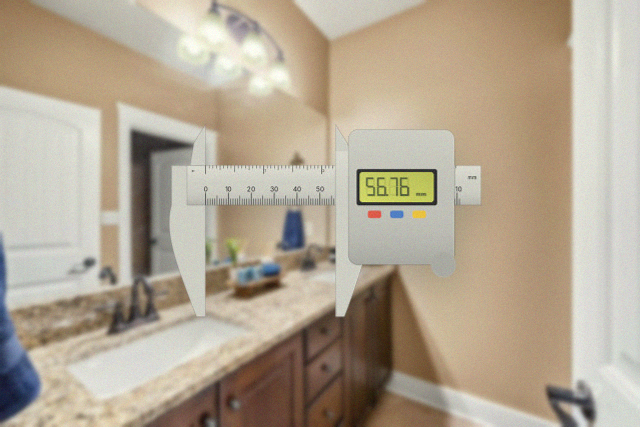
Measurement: 56.76 mm
